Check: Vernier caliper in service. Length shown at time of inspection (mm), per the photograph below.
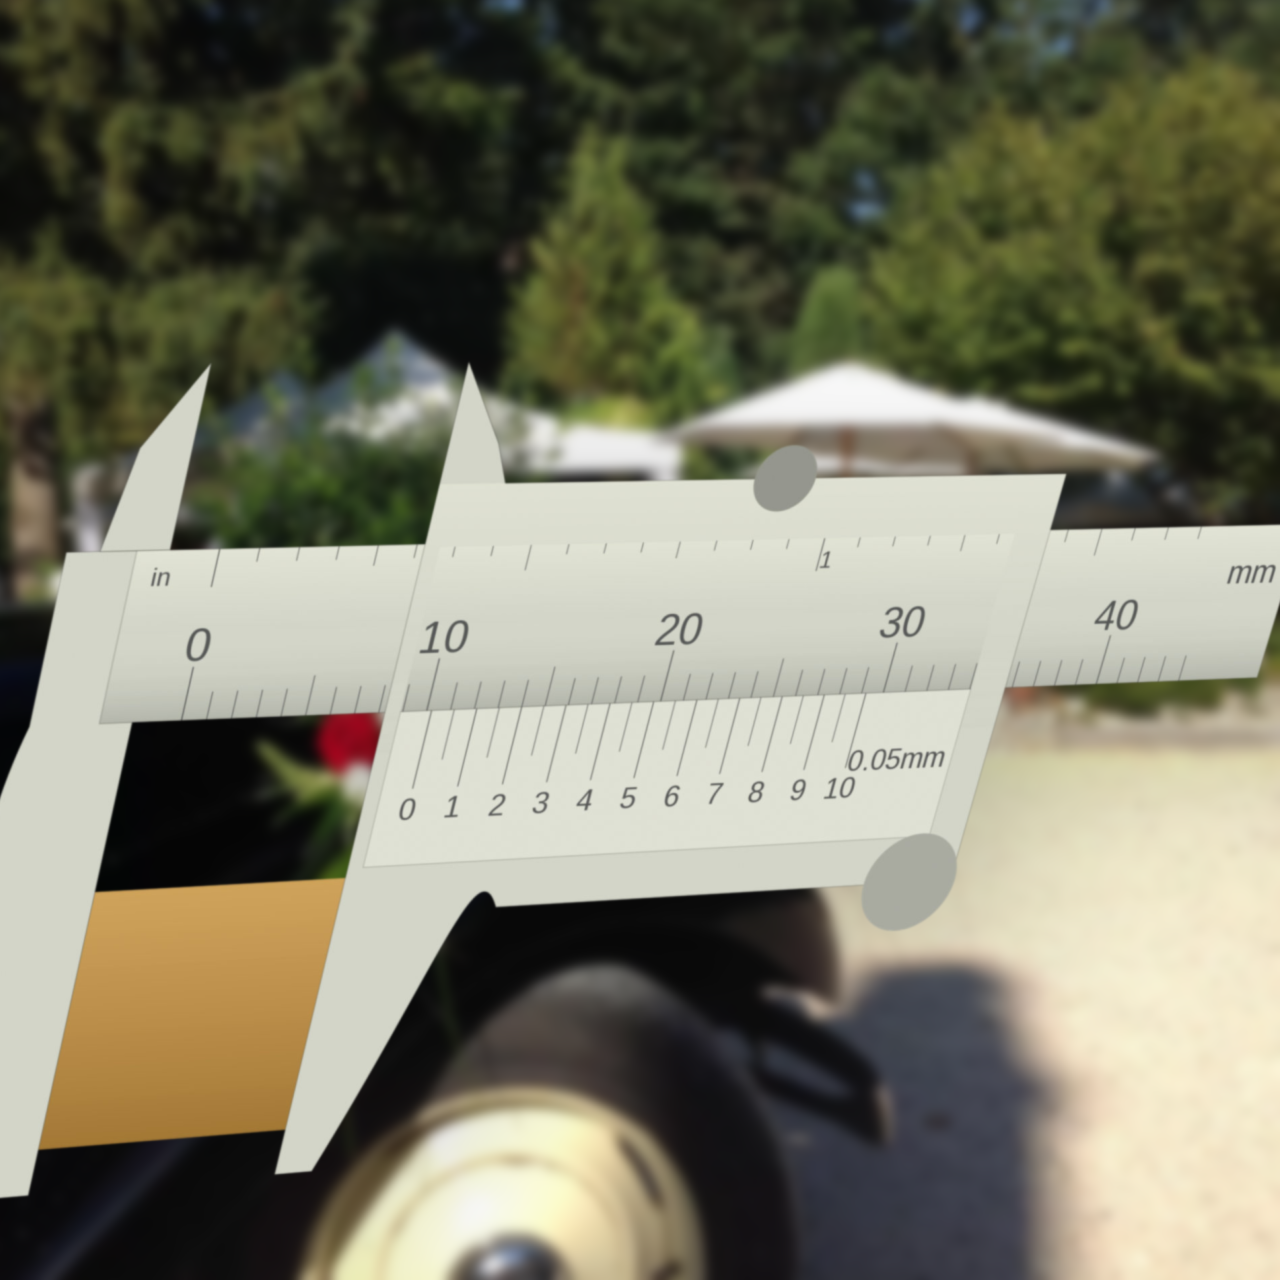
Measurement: 10.2 mm
